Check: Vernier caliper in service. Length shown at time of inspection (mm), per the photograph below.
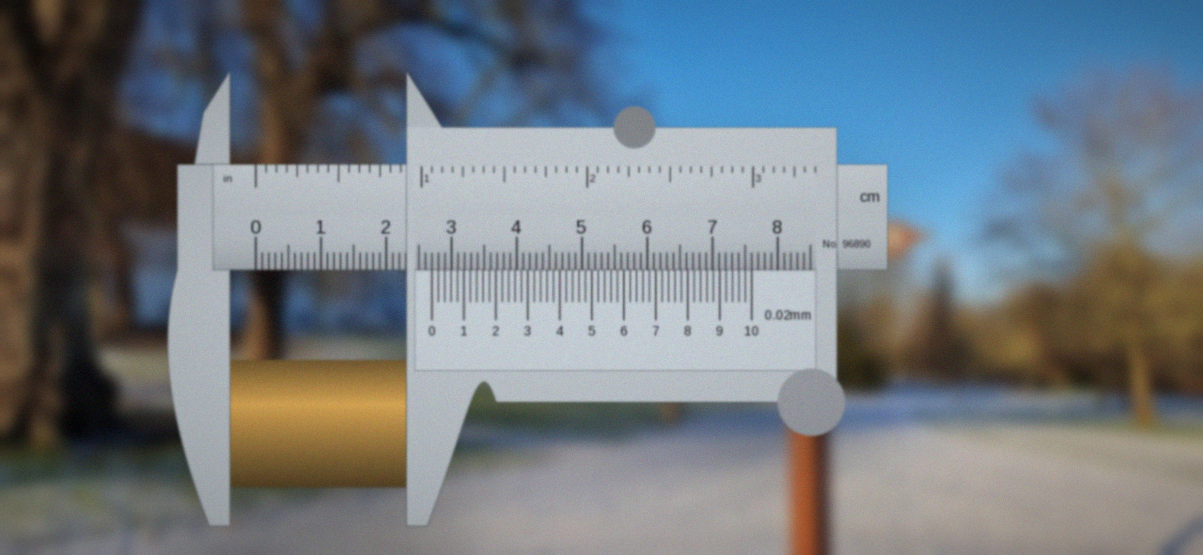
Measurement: 27.0 mm
